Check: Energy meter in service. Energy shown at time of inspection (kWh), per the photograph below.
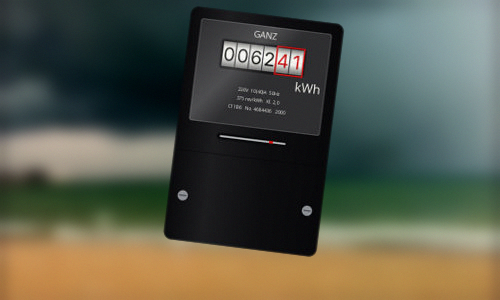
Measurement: 62.41 kWh
